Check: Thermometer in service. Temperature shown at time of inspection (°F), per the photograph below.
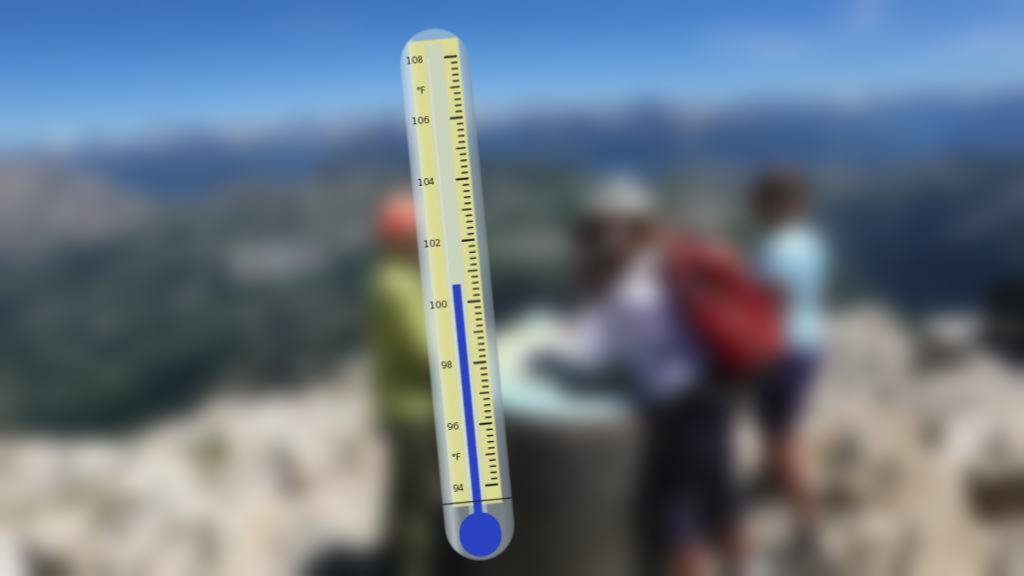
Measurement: 100.6 °F
